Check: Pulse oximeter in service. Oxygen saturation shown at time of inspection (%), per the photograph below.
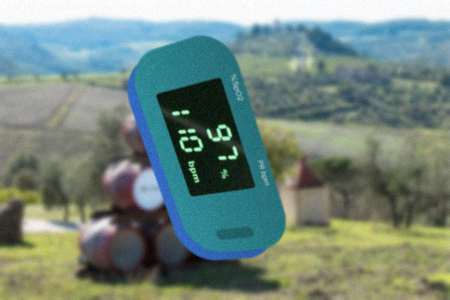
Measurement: 97 %
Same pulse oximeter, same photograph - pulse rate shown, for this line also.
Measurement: 110 bpm
